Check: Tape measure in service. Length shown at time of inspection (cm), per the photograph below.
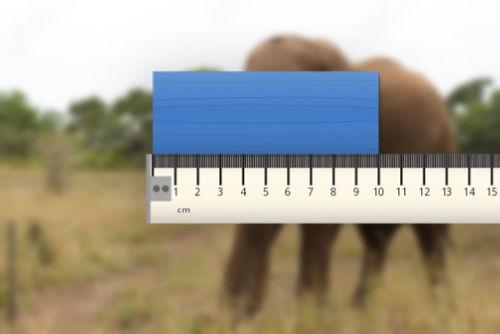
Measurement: 10 cm
